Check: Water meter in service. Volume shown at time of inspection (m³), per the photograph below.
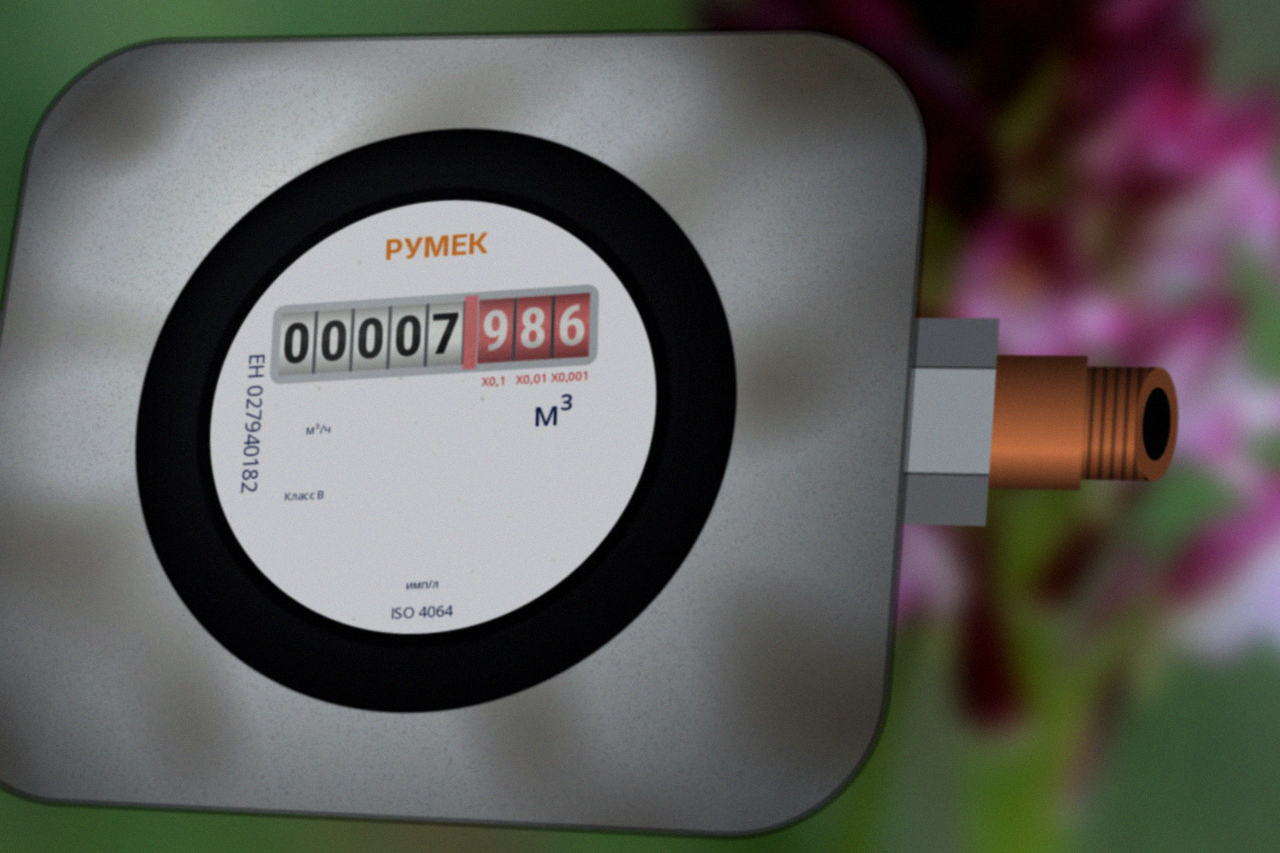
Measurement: 7.986 m³
